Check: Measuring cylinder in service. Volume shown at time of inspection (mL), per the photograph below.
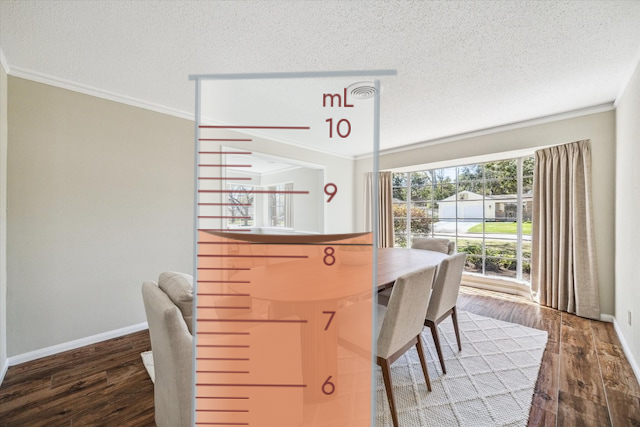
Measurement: 8.2 mL
